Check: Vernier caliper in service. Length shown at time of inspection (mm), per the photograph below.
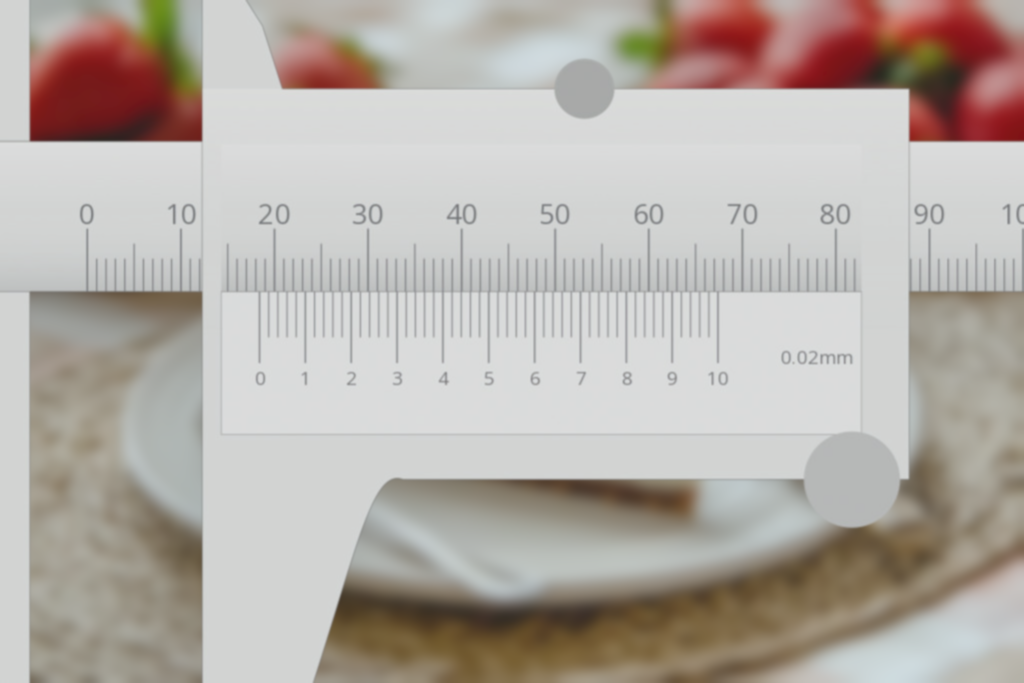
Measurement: 18.4 mm
